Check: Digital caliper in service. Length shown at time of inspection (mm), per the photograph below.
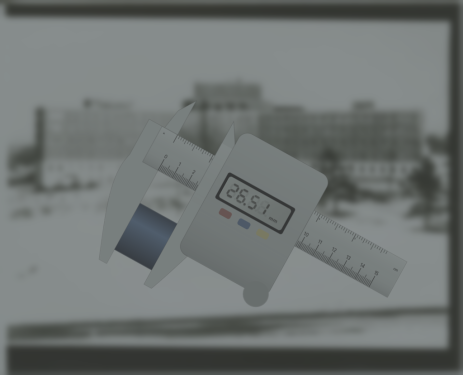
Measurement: 26.51 mm
